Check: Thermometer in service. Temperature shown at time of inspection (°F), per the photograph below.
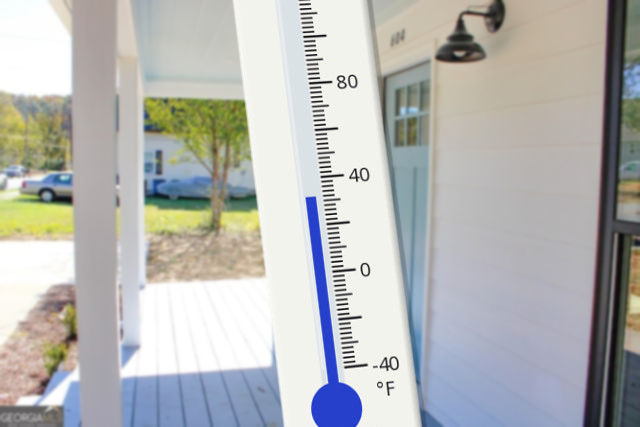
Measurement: 32 °F
